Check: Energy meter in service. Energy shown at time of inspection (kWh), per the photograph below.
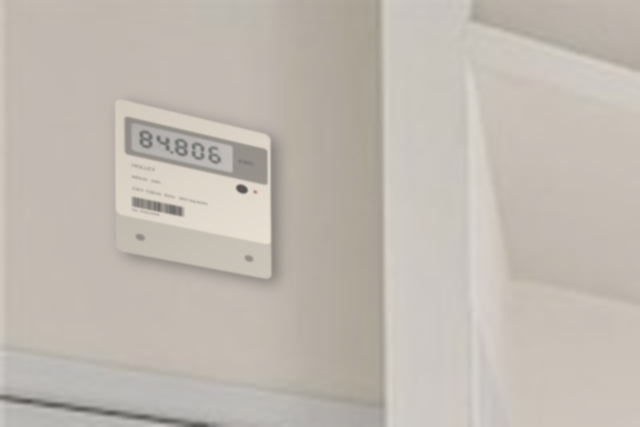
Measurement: 84.806 kWh
